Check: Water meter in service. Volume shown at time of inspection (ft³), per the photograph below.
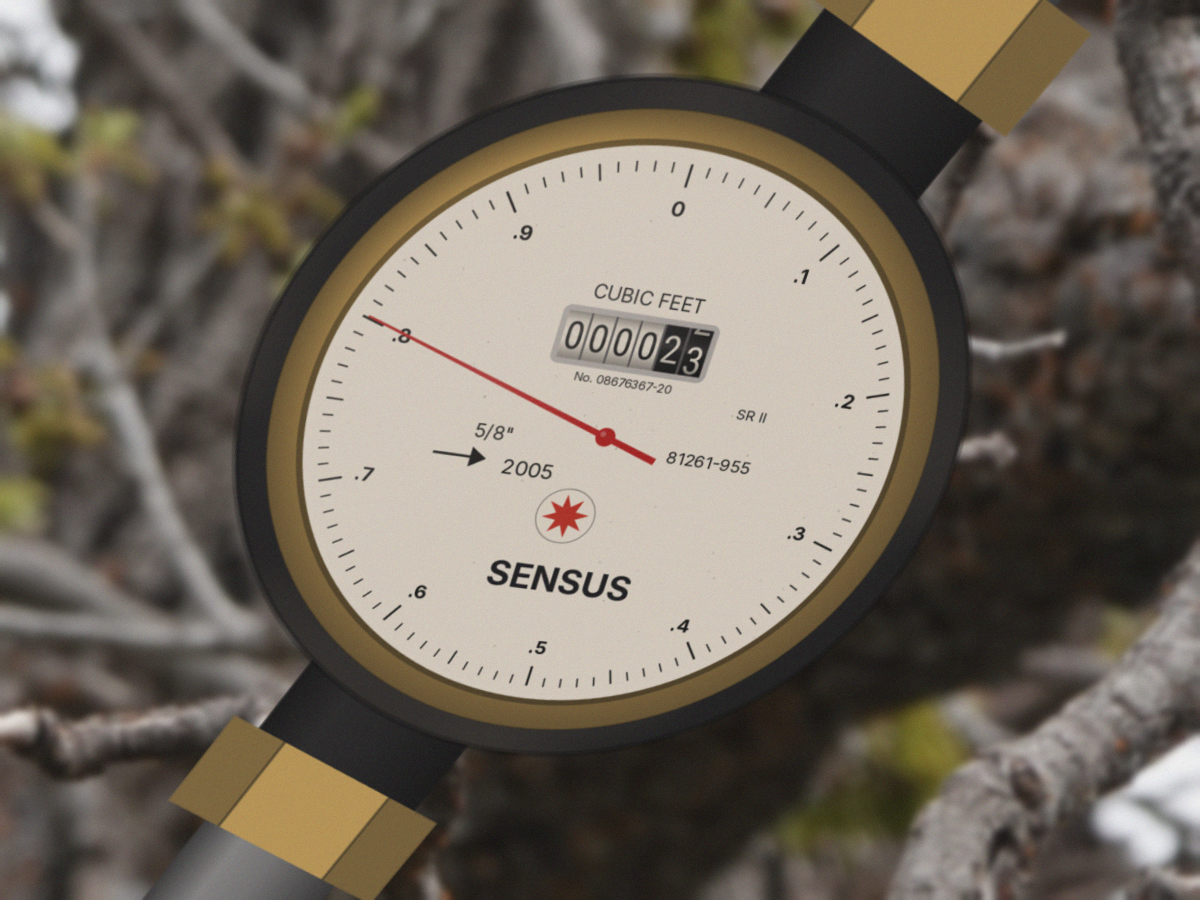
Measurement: 22.80 ft³
